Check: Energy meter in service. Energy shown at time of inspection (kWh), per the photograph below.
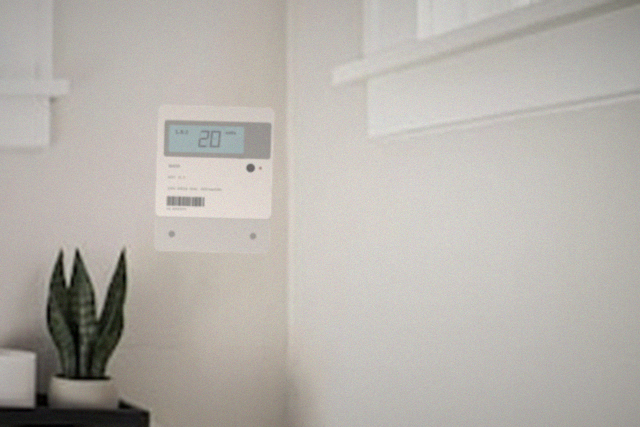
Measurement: 20 kWh
